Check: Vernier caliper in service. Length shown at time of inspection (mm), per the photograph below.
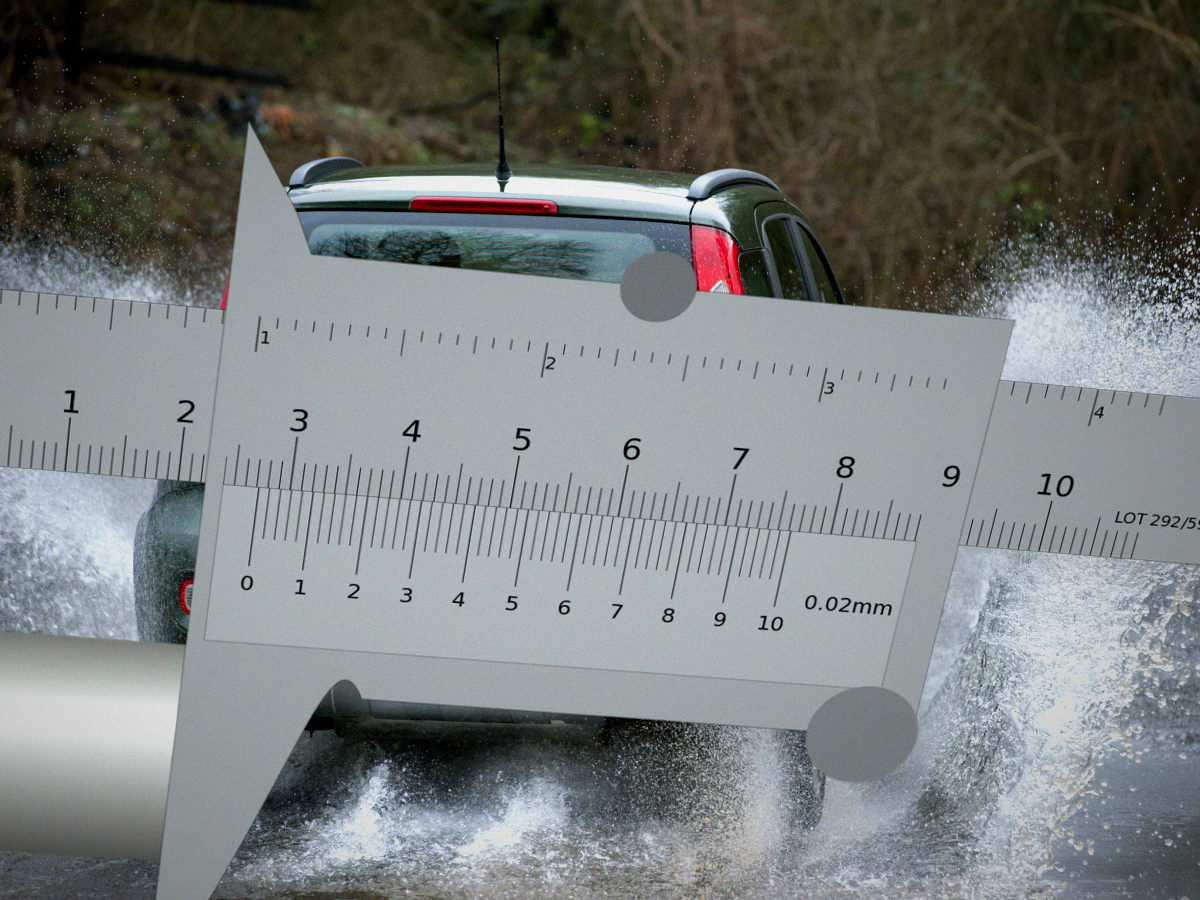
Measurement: 27.2 mm
